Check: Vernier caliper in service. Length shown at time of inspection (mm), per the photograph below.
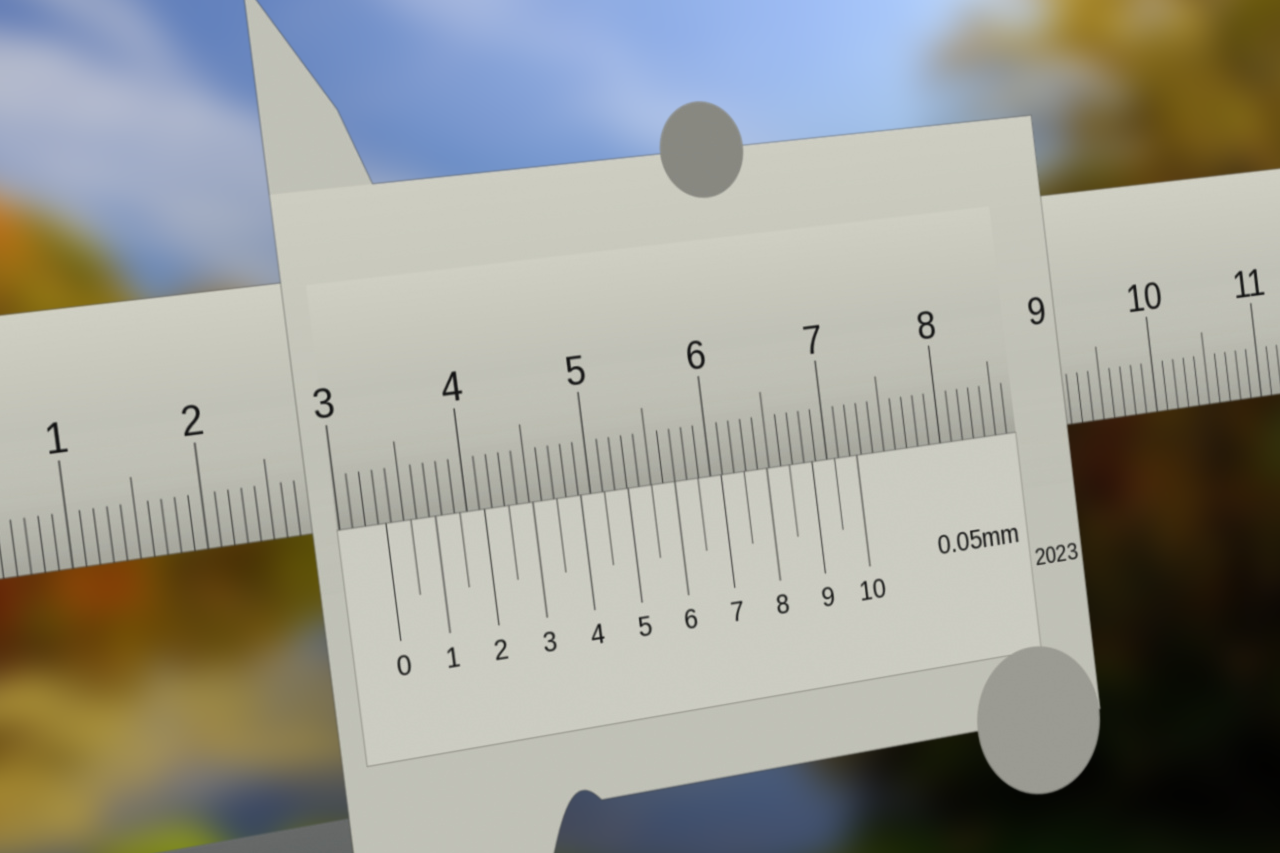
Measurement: 33.6 mm
